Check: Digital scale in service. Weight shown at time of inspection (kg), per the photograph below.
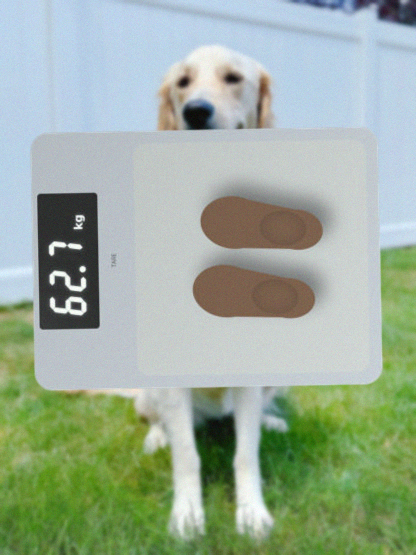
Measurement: 62.7 kg
